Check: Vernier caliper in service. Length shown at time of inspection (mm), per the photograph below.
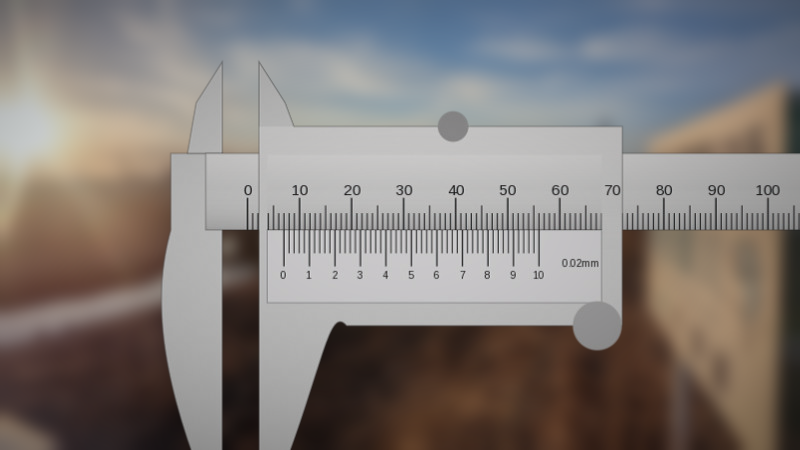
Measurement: 7.0 mm
